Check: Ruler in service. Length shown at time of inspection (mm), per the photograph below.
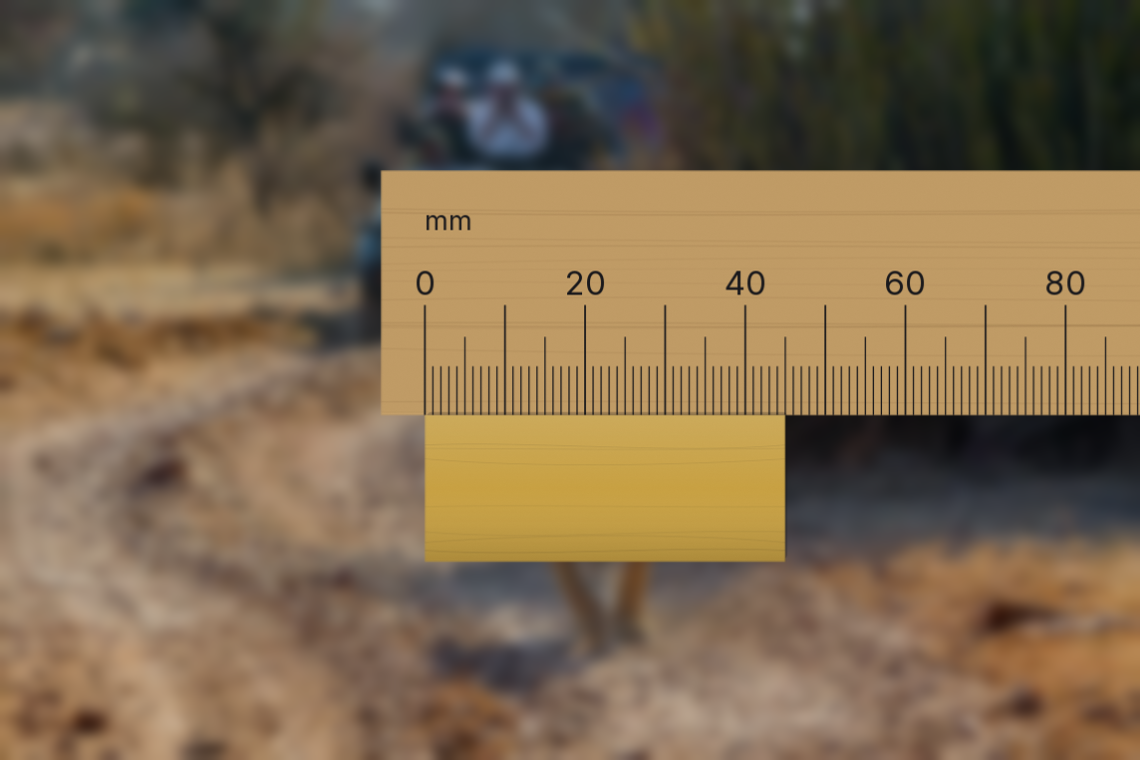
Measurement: 45 mm
